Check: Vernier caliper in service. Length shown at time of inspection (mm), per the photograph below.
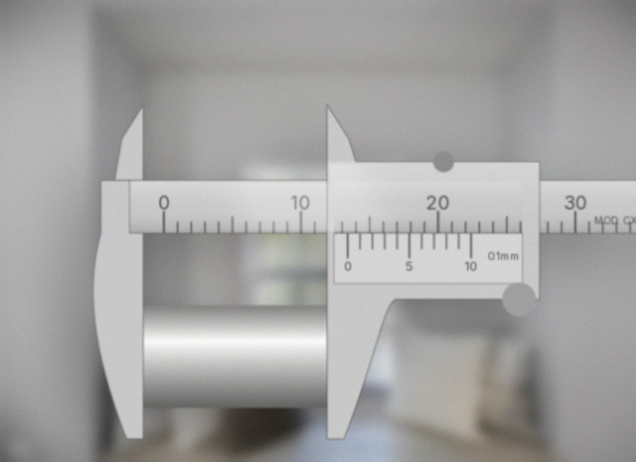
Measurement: 13.4 mm
